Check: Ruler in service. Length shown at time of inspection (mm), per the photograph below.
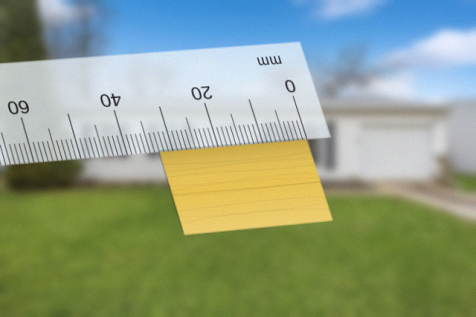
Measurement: 33 mm
